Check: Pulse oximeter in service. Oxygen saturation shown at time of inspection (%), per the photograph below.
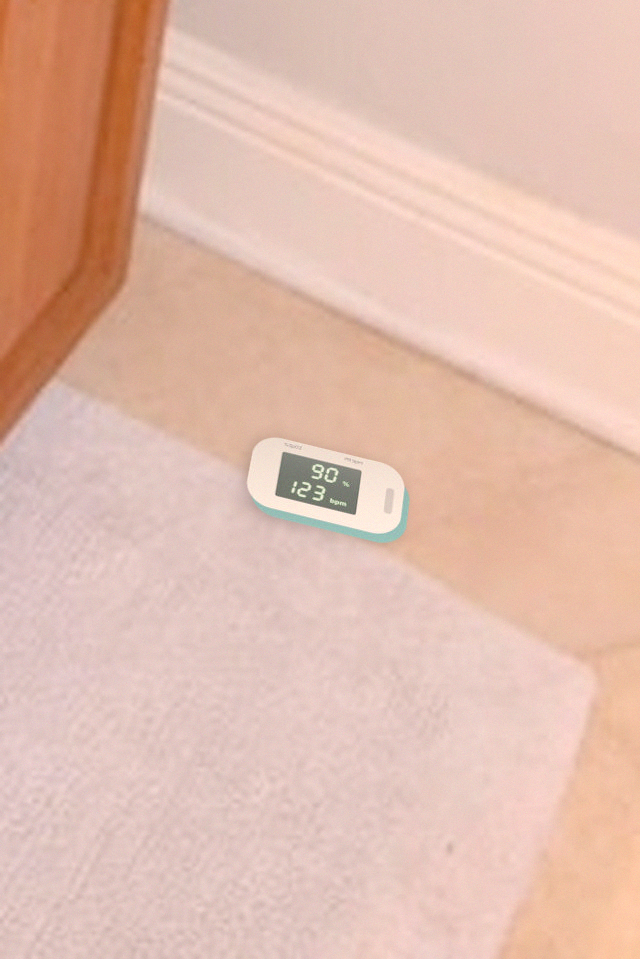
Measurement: 90 %
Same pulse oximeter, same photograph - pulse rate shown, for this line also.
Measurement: 123 bpm
